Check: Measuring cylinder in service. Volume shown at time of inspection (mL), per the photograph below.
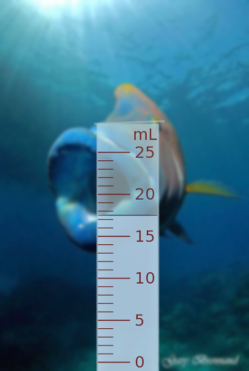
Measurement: 17.5 mL
